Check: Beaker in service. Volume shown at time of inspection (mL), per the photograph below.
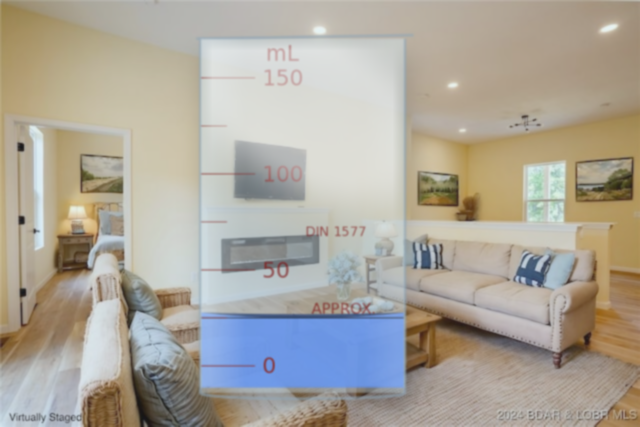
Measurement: 25 mL
